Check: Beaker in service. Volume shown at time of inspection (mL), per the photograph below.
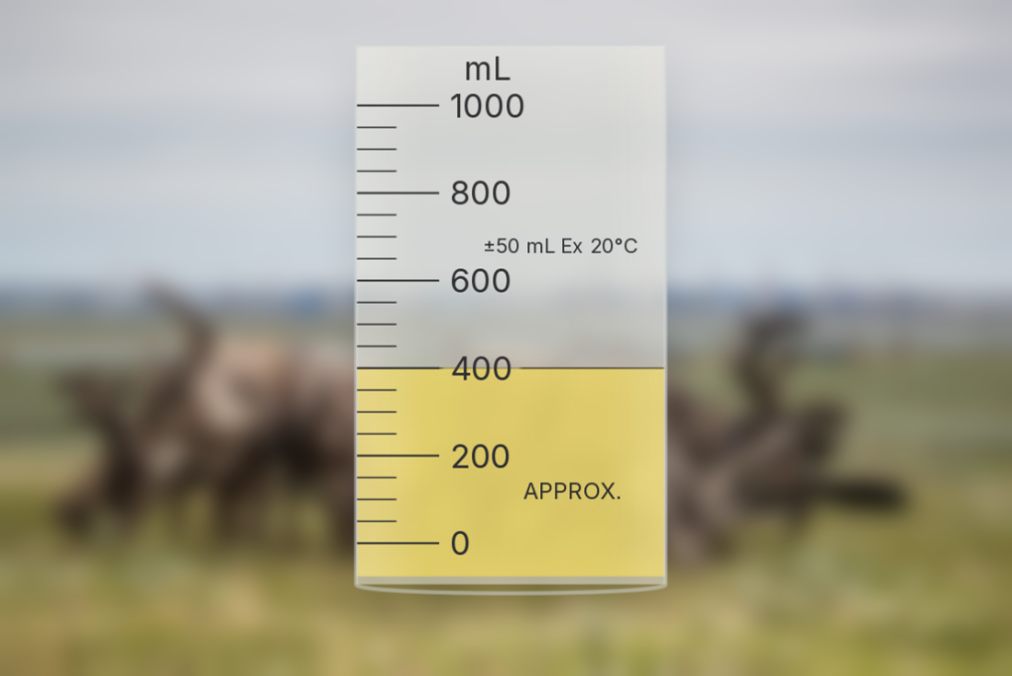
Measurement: 400 mL
